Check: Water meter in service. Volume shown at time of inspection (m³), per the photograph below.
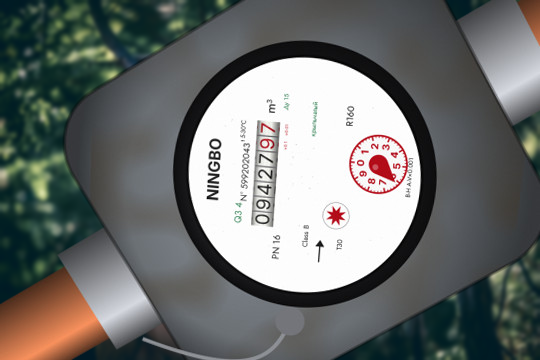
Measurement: 9427.976 m³
